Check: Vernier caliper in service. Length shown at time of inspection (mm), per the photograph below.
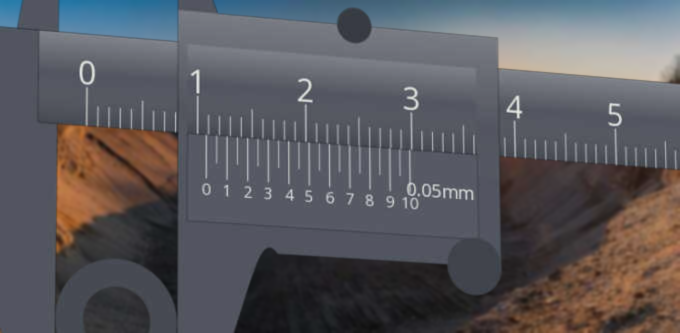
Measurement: 10.8 mm
